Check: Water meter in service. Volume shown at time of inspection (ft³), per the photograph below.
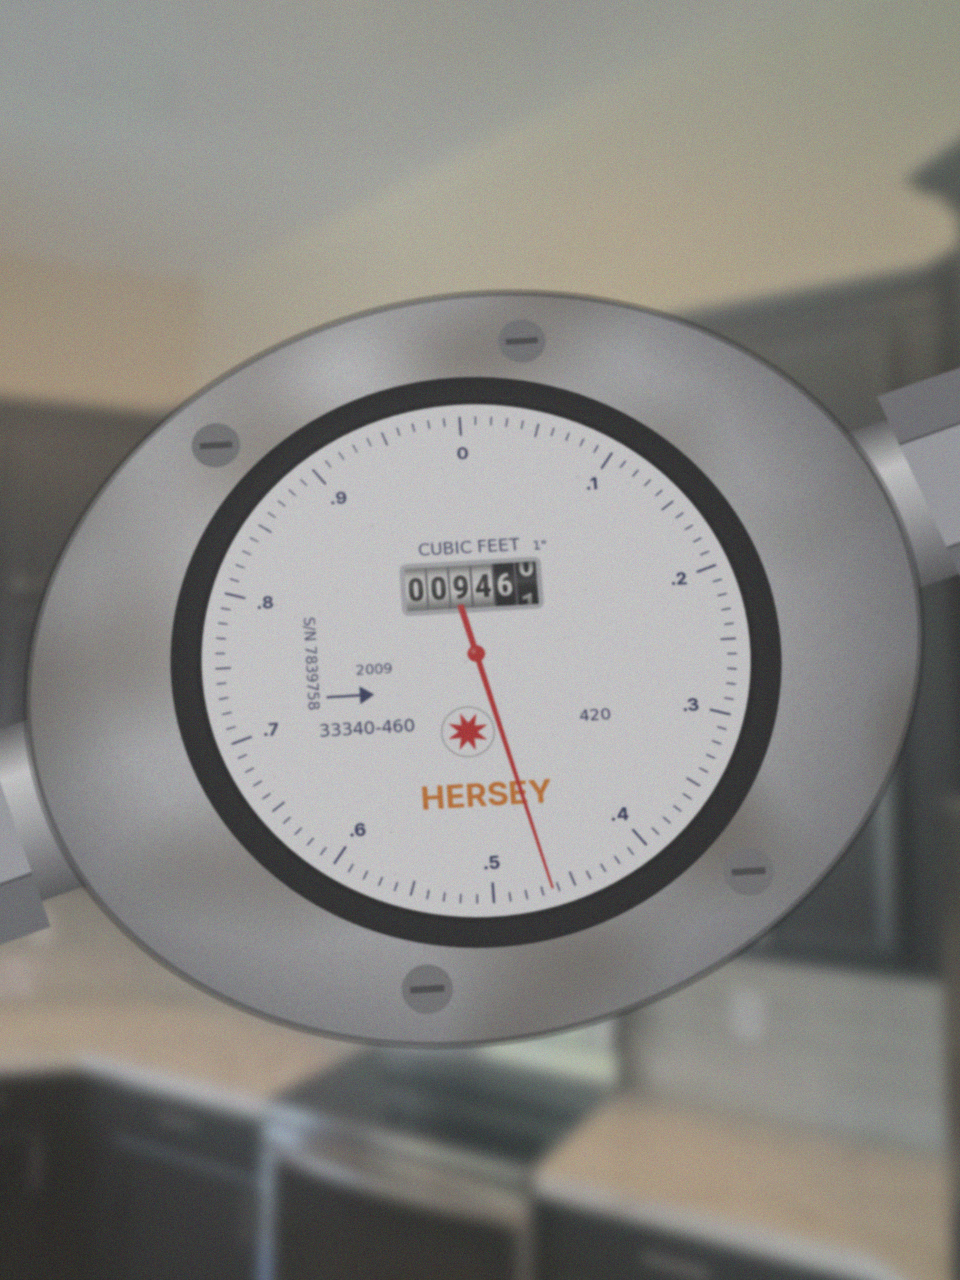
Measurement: 9460.46 ft³
